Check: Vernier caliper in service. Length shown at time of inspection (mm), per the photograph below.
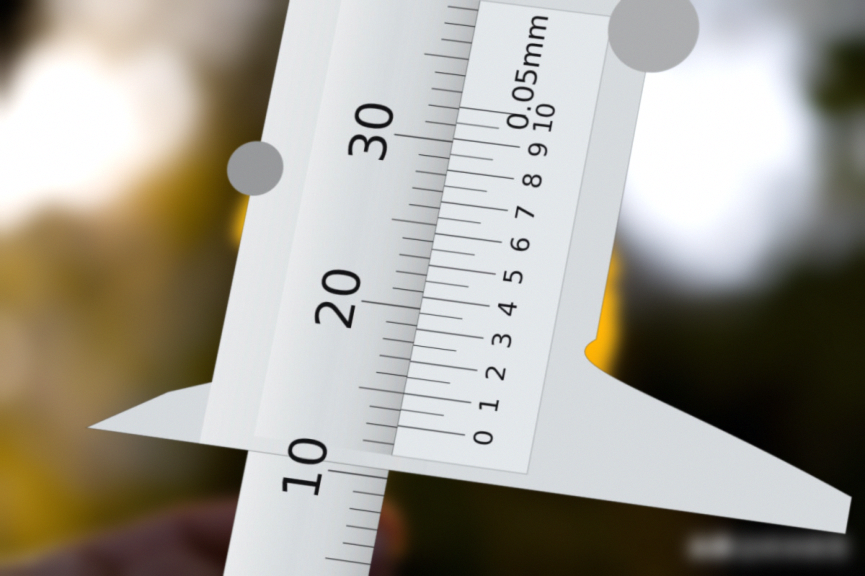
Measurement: 13.1 mm
